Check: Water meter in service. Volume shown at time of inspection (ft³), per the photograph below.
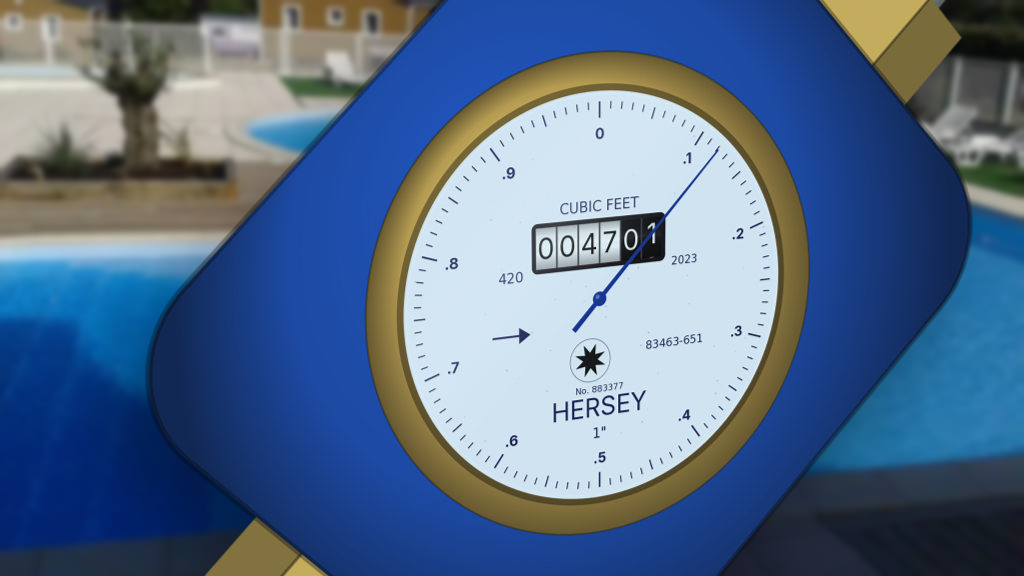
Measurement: 4701.12 ft³
